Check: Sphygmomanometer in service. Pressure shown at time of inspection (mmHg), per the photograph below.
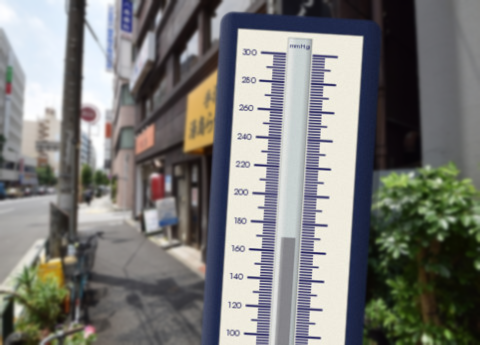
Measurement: 170 mmHg
